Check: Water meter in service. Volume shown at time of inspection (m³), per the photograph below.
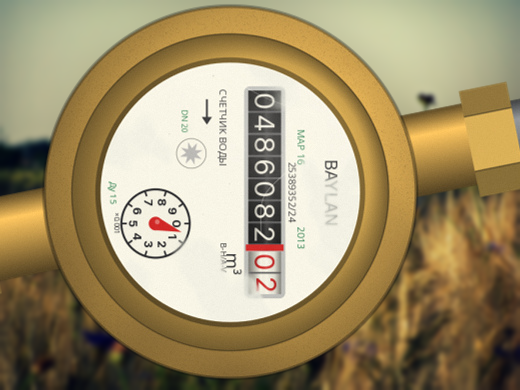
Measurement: 486082.020 m³
